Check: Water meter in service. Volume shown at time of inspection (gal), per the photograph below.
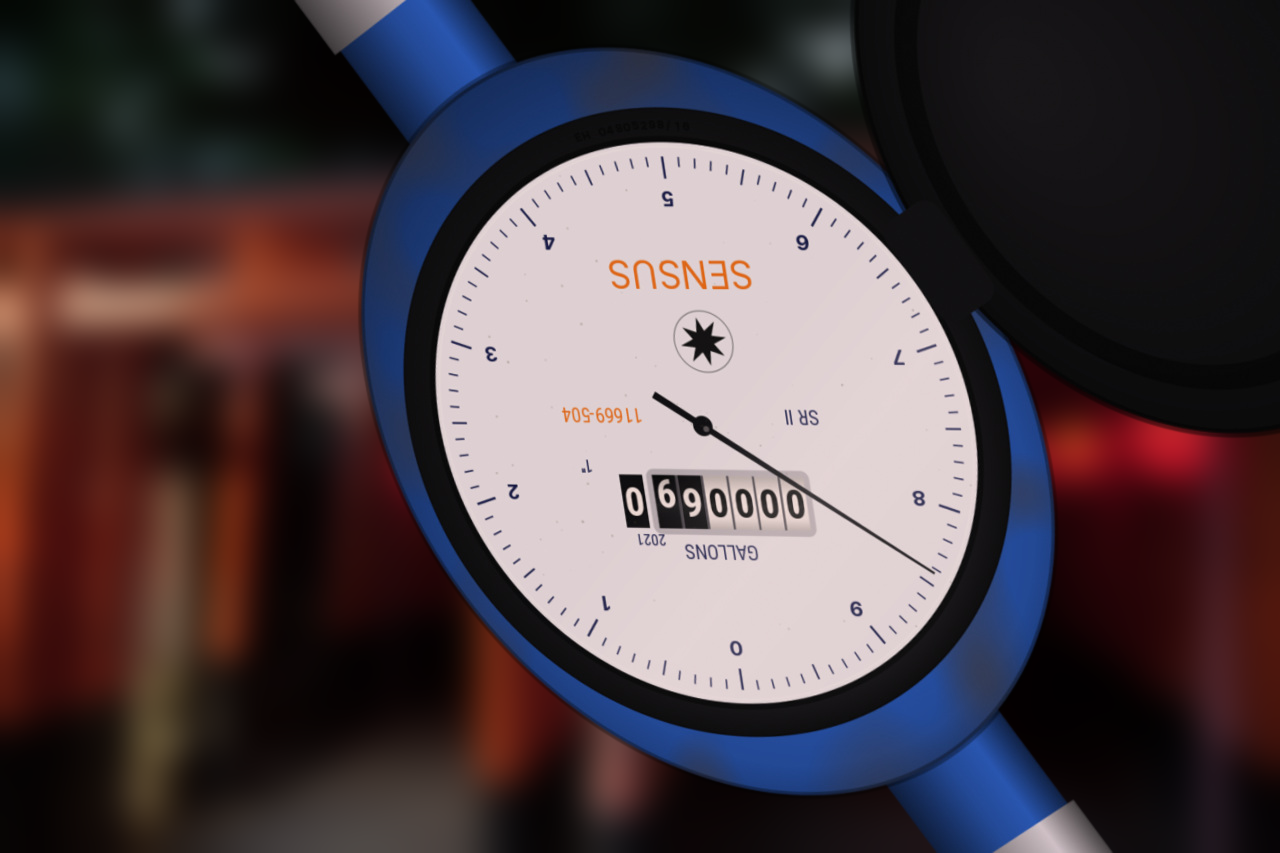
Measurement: 688.4 gal
